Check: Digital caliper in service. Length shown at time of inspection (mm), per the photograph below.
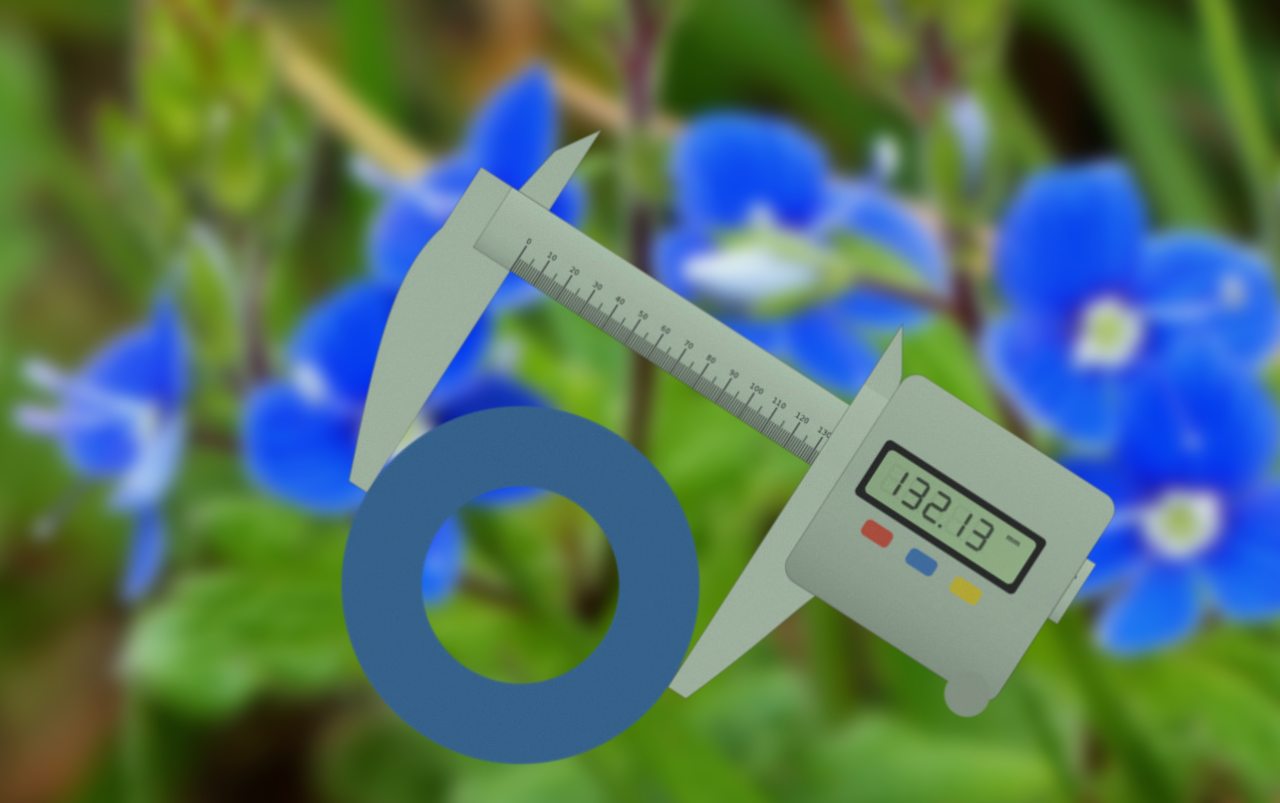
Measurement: 132.13 mm
